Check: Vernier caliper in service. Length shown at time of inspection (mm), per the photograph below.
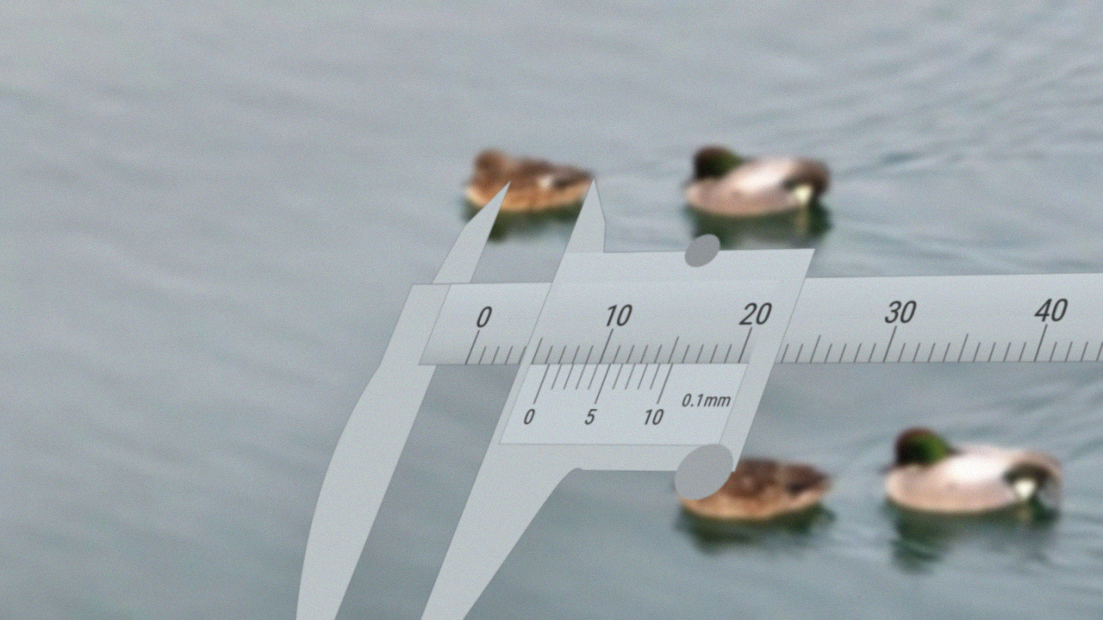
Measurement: 6.3 mm
